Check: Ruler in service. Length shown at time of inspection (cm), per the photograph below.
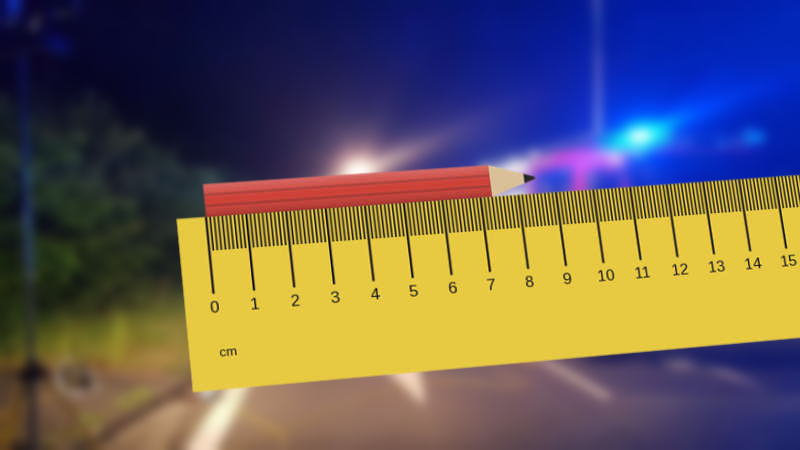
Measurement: 8.5 cm
